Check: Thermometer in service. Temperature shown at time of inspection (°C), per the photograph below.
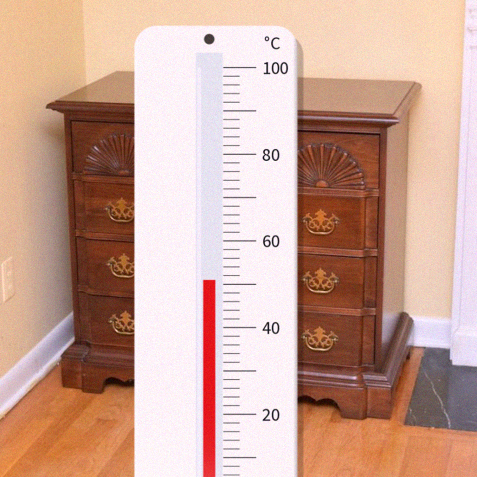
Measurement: 51 °C
